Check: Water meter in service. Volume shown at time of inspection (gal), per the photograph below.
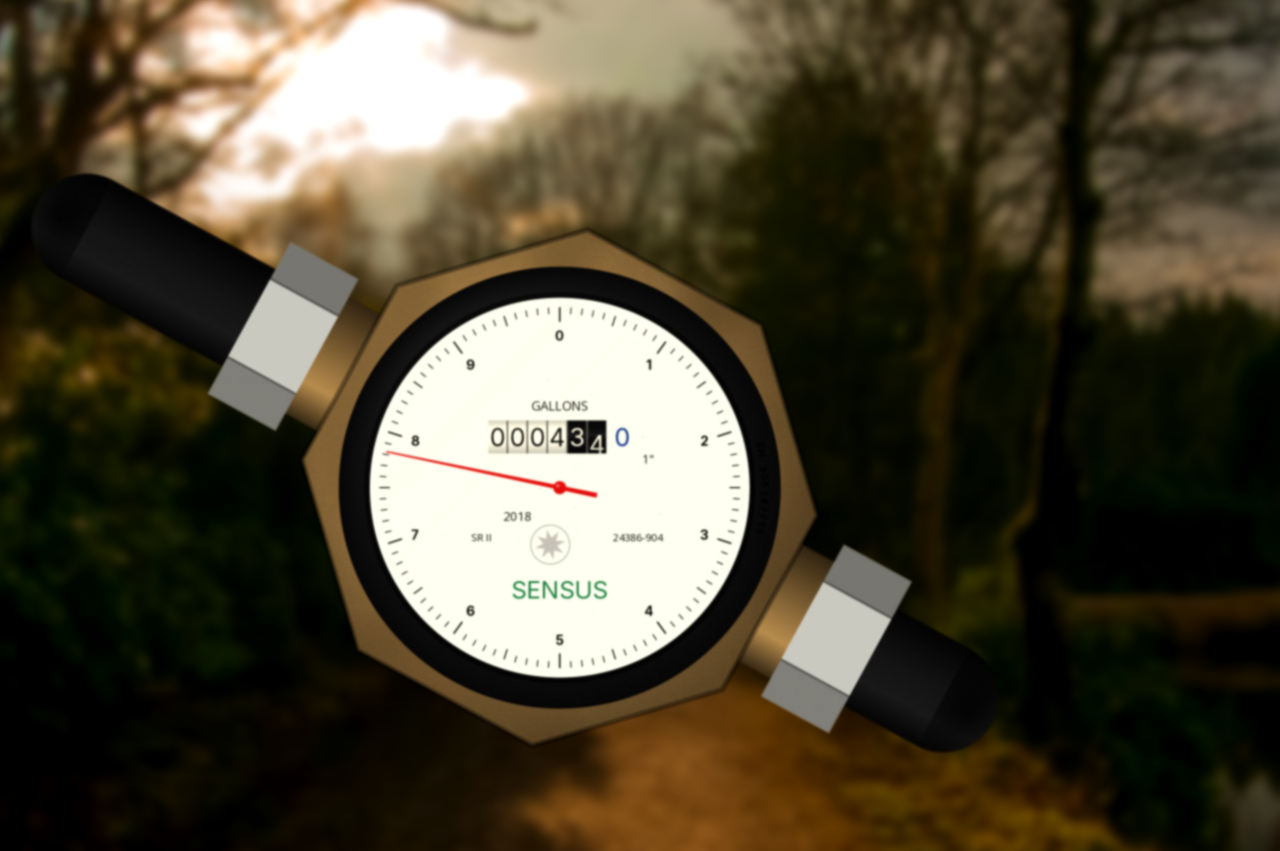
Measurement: 4337.8 gal
